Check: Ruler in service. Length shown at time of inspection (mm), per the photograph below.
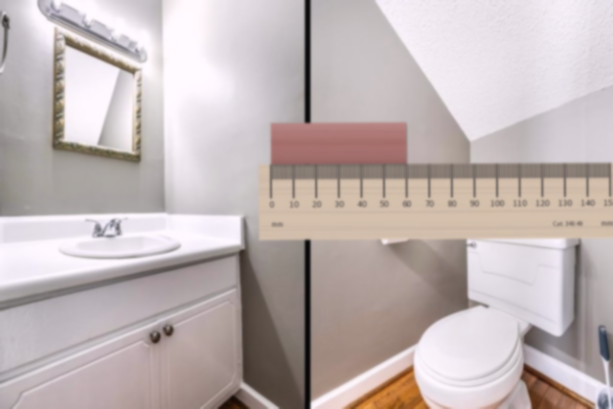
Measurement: 60 mm
